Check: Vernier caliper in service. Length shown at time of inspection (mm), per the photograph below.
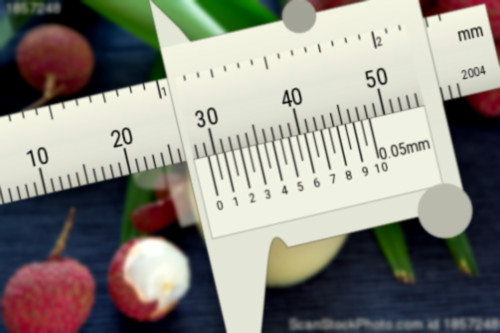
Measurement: 29.2 mm
